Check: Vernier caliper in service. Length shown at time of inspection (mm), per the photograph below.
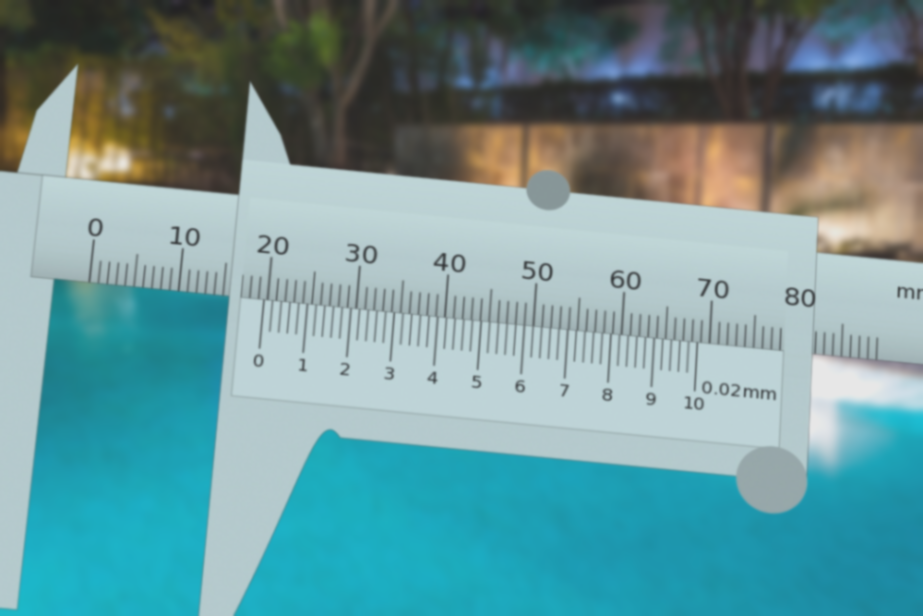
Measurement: 19.6 mm
